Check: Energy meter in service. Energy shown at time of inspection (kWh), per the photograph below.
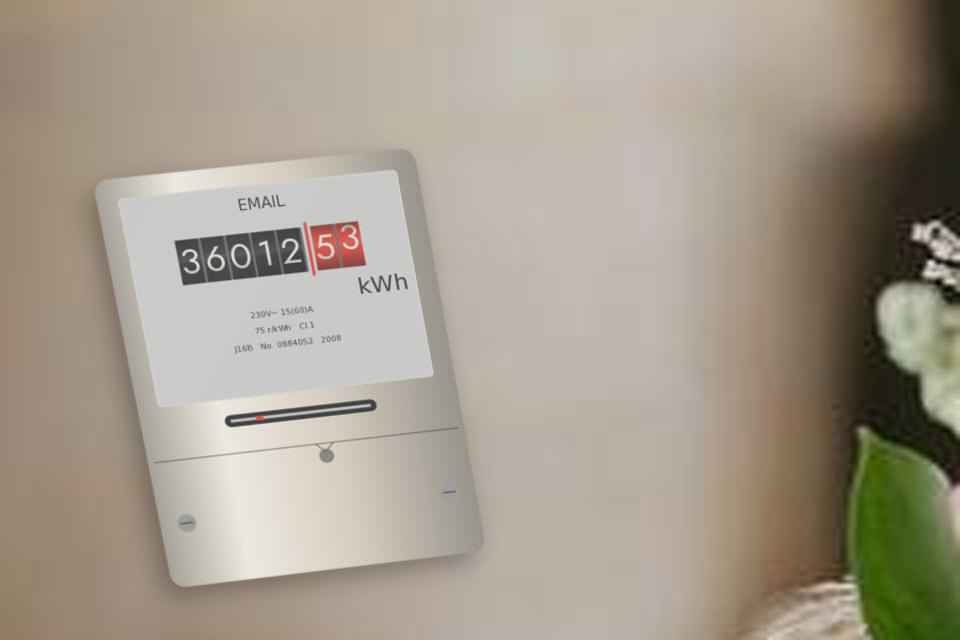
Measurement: 36012.53 kWh
